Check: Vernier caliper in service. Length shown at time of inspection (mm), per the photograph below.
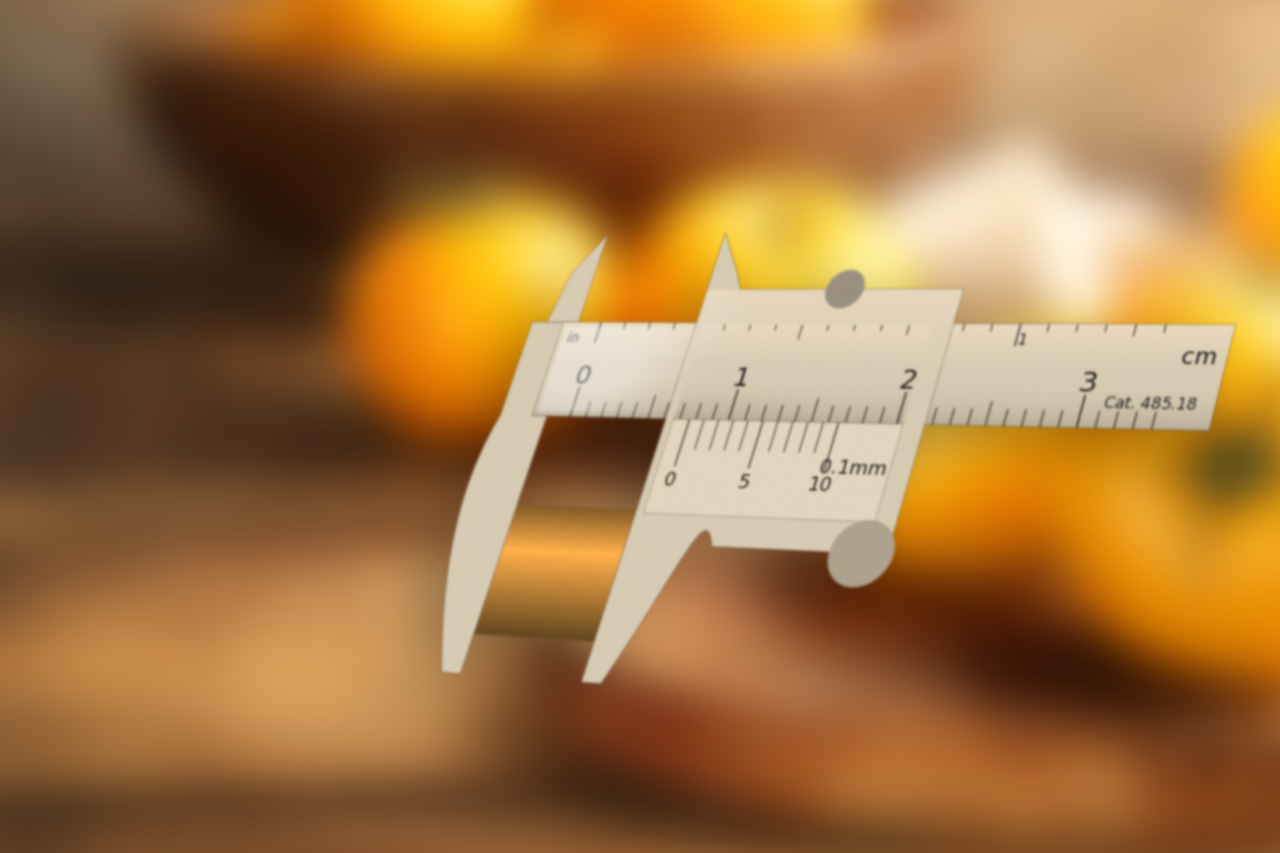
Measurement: 7.6 mm
